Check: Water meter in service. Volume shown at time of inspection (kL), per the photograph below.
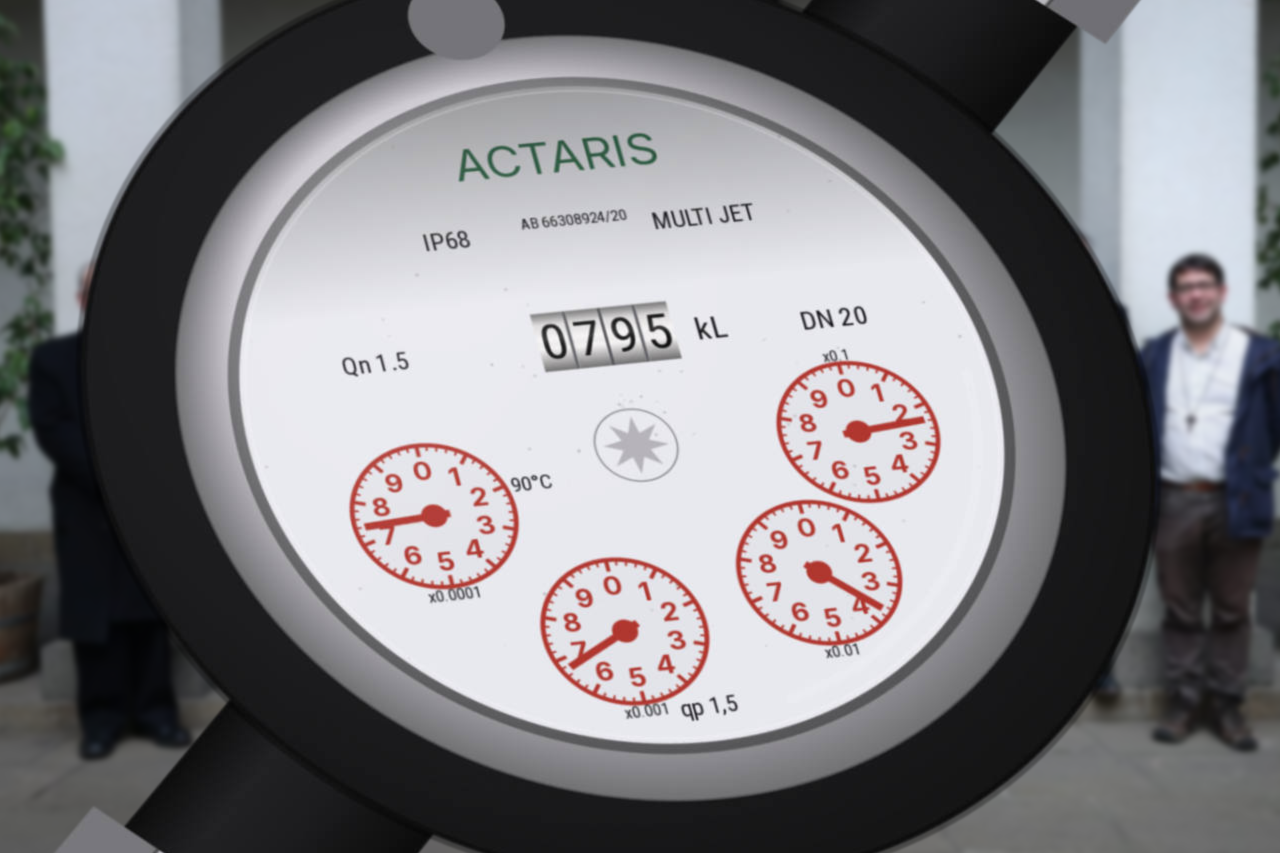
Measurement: 795.2367 kL
